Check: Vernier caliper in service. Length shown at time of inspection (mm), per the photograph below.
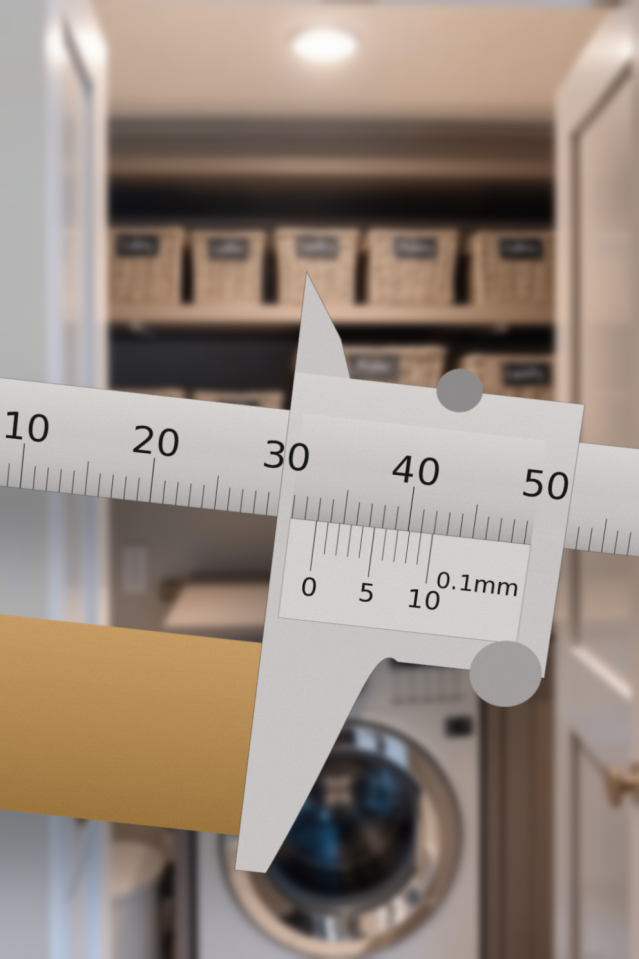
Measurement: 32.9 mm
